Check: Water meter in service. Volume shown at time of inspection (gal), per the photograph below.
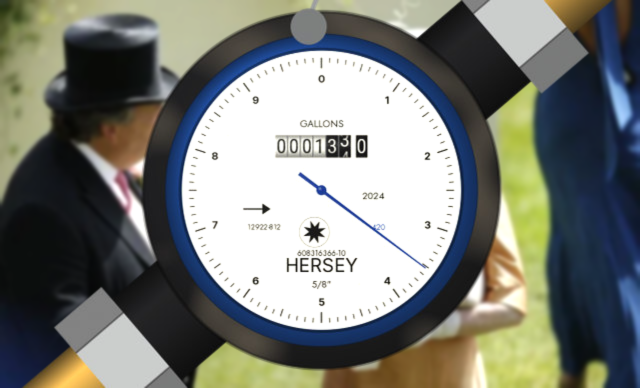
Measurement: 1333.5 gal
